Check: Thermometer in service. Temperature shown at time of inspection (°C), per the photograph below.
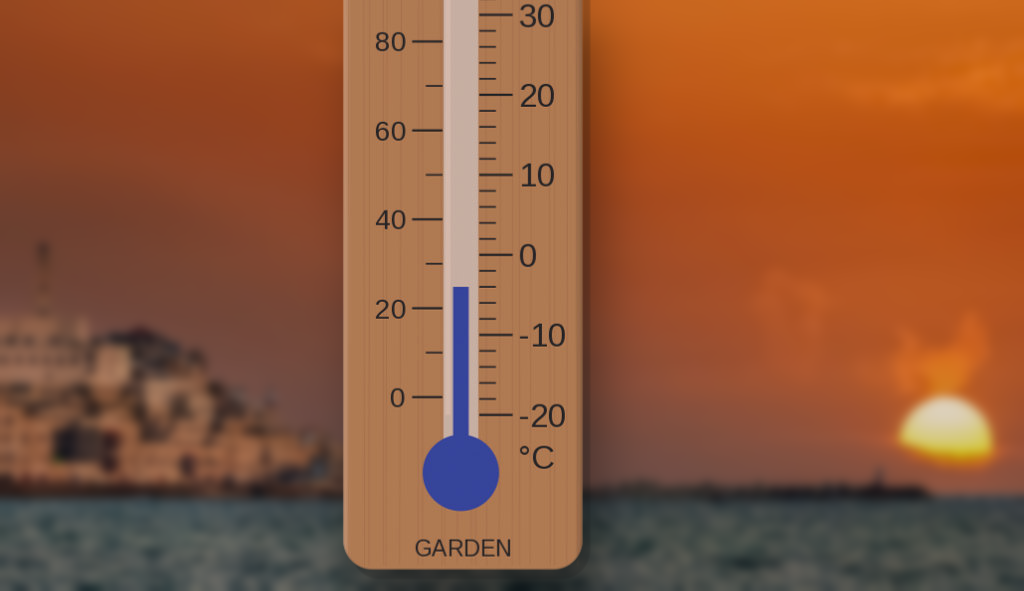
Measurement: -4 °C
